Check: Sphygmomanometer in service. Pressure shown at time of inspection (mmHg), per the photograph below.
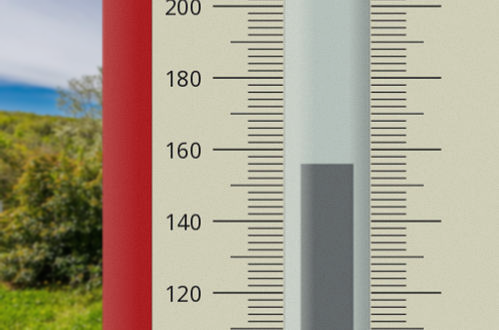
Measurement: 156 mmHg
